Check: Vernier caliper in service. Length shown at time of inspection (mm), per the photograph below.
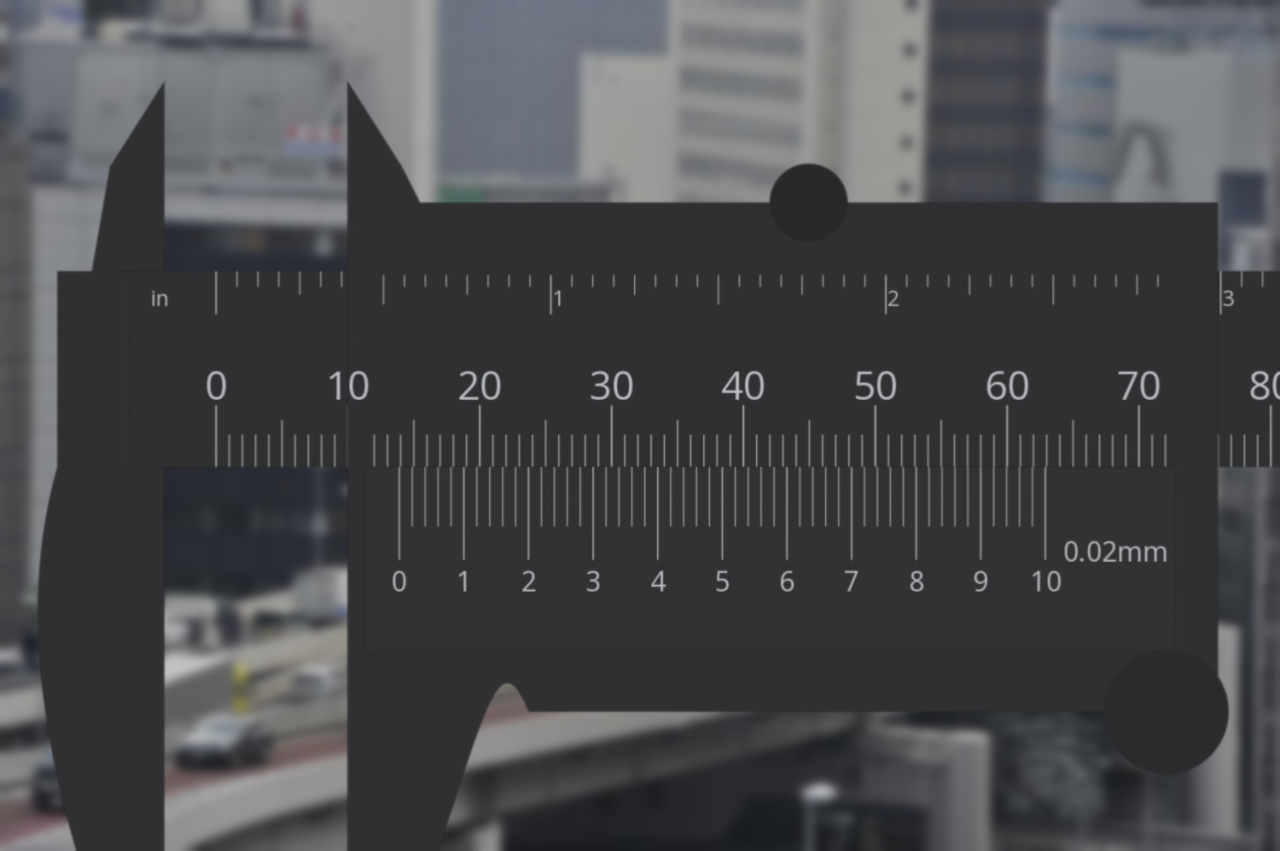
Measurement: 13.9 mm
